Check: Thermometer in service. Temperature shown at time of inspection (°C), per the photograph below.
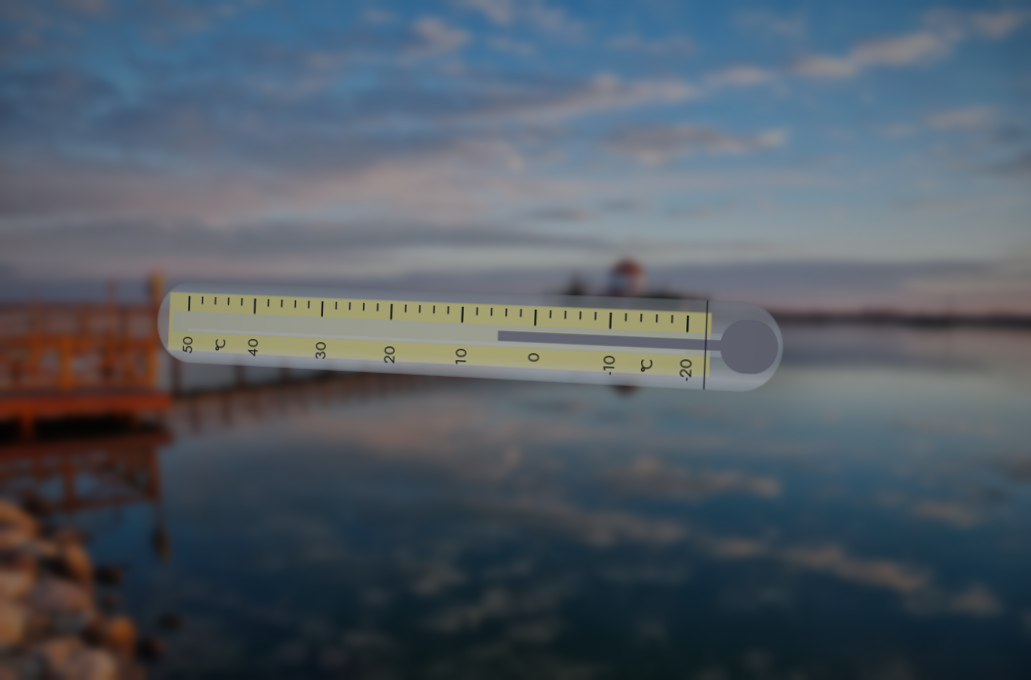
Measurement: 5 °C
